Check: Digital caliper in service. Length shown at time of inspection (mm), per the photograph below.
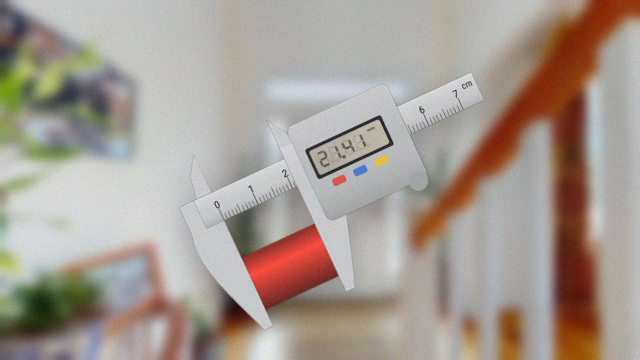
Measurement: 21.41 mm
